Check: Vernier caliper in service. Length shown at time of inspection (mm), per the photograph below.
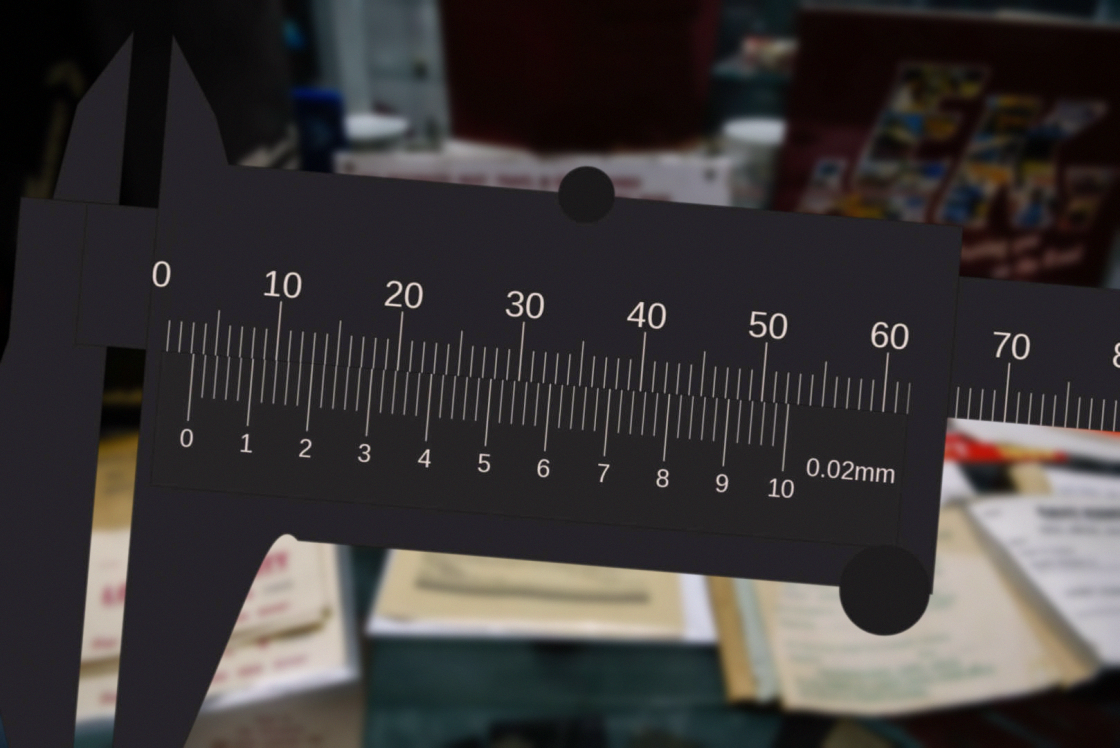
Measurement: 3.2 mm
